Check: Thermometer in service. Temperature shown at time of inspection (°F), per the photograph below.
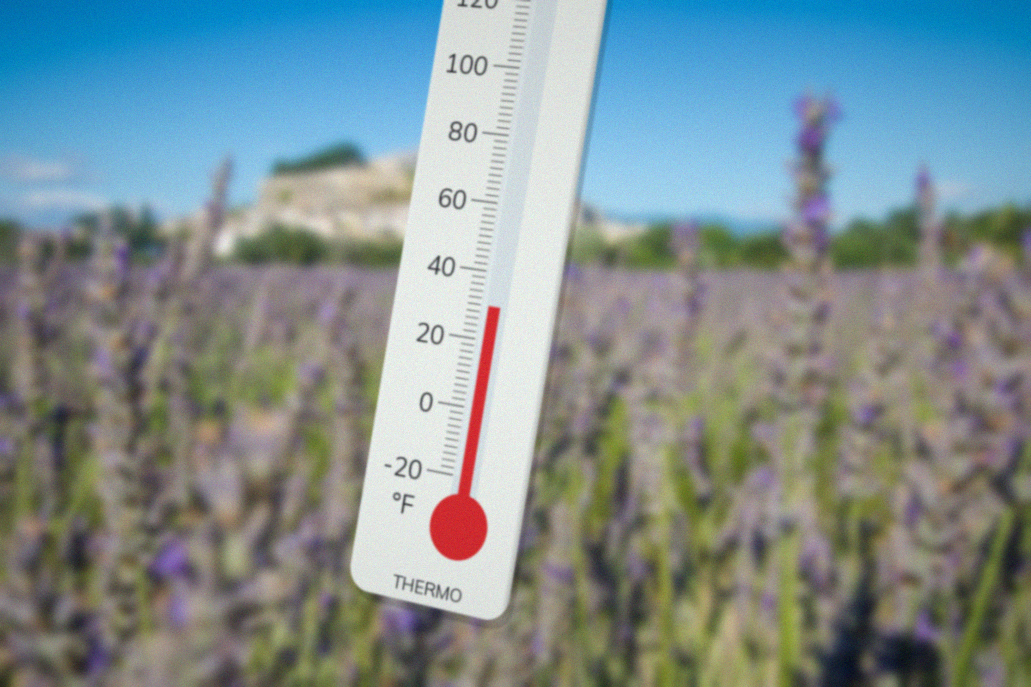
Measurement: 30 °F
